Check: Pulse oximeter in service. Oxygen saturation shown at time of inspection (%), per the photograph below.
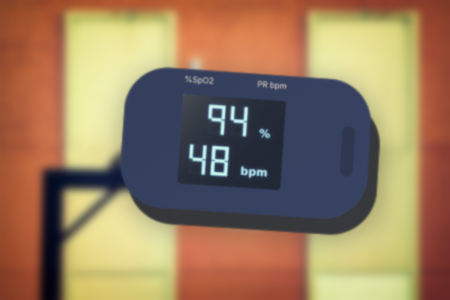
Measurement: 94 %
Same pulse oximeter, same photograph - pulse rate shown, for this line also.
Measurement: 48 bpm
